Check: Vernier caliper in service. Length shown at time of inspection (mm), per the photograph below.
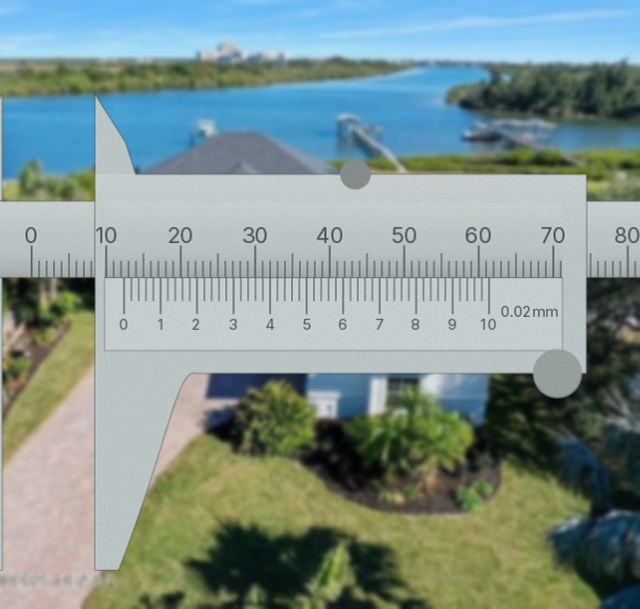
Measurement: 12.4 mm
